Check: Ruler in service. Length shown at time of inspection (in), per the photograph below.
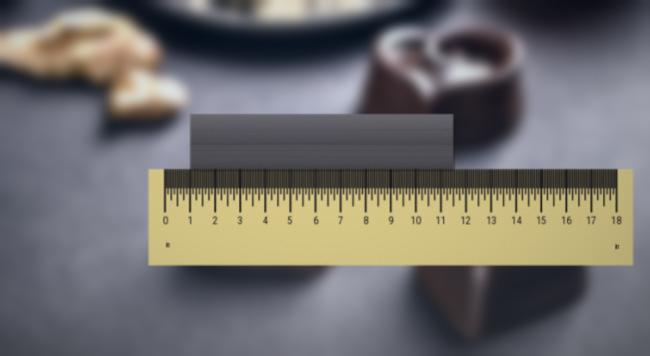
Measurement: 10.5 in
